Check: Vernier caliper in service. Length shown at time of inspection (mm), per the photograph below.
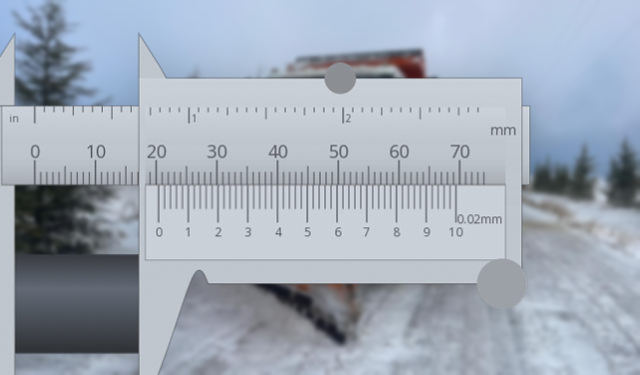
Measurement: 20.4 mm
